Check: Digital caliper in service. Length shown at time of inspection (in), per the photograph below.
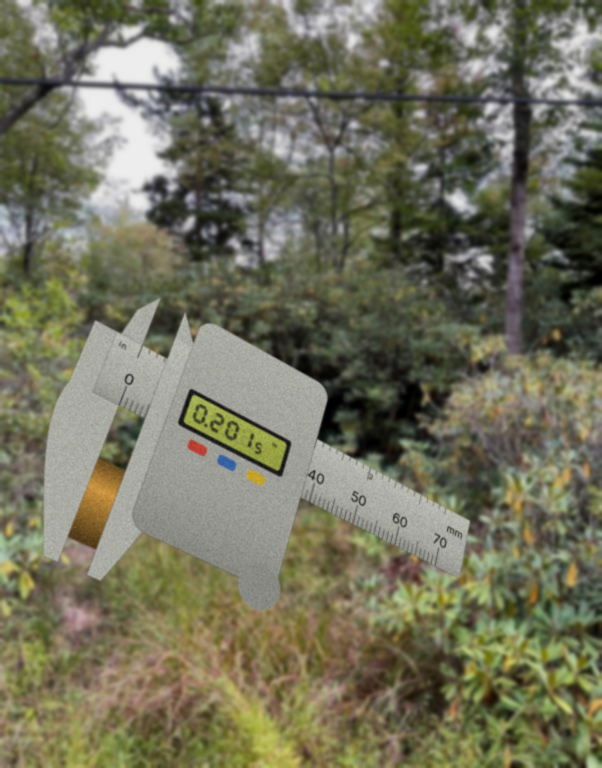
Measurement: 0.2015 in
